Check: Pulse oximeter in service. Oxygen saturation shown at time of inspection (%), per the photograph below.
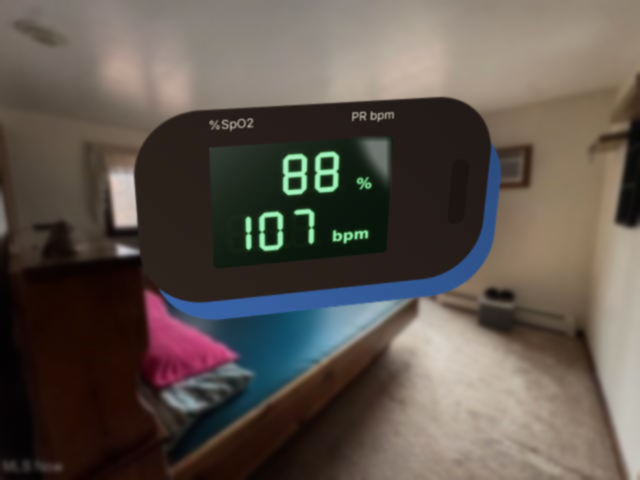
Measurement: 88 %
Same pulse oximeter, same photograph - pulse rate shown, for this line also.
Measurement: 107 bpm
